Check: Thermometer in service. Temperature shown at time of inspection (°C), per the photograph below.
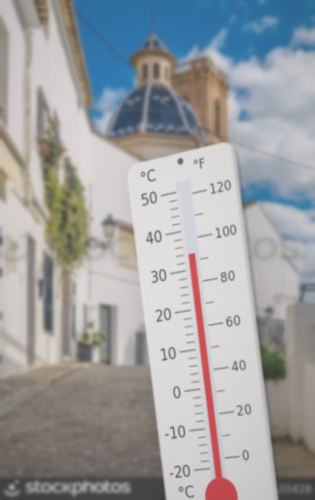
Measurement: 34 °C
